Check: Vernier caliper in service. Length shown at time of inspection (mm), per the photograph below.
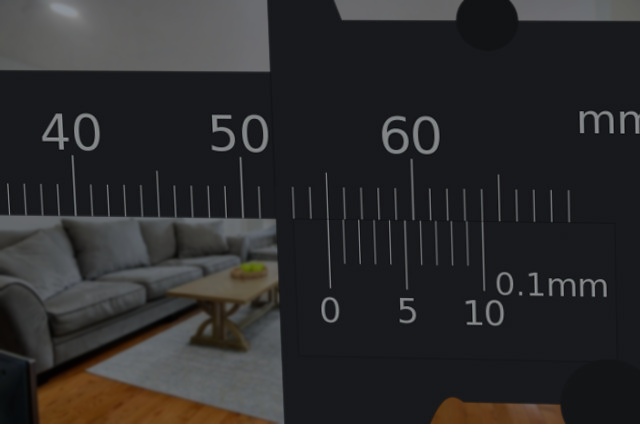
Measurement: 55.0 mm
